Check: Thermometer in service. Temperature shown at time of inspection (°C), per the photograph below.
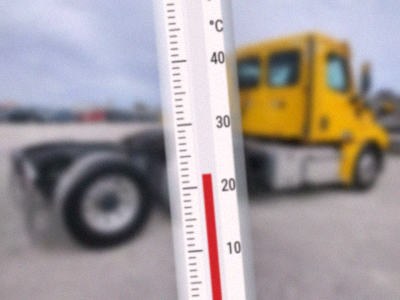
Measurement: 22 °C
